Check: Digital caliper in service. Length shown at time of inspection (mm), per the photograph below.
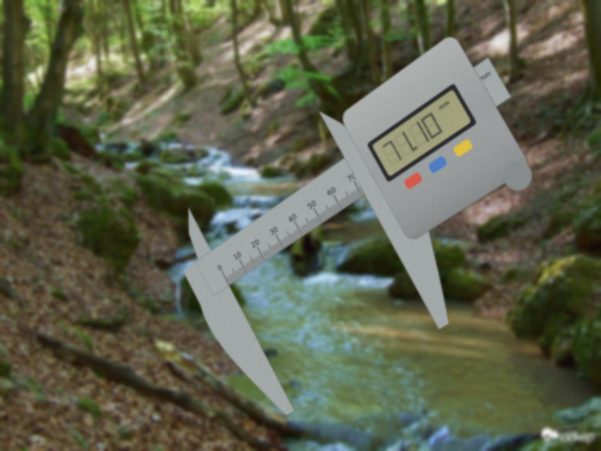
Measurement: 71.10 mm
